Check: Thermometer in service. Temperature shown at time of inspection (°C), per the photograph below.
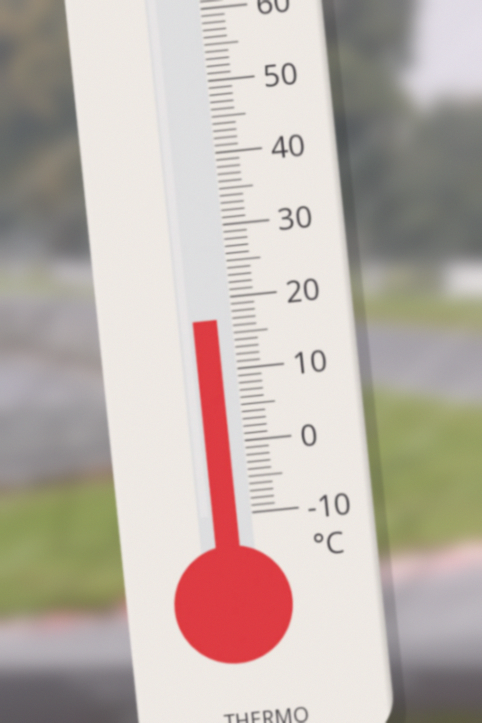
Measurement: 17 °C
